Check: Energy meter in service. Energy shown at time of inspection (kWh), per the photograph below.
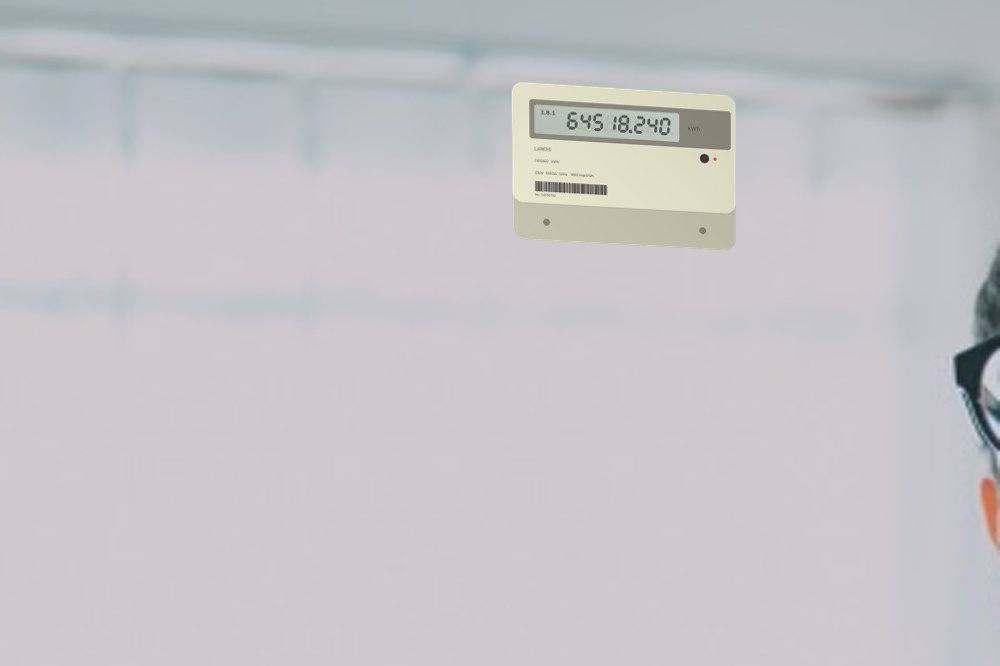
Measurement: 64518.240 kWh
